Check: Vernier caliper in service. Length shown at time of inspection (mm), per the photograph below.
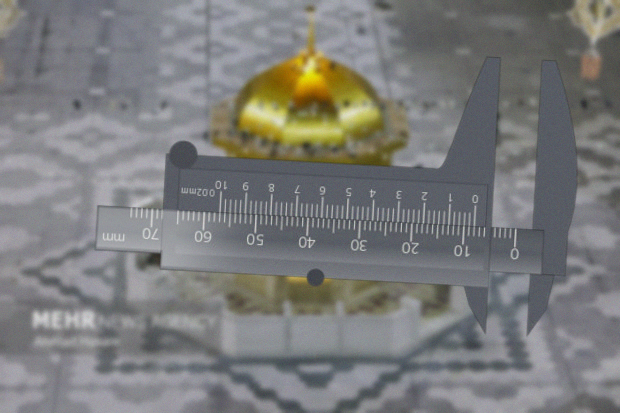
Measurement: 8.0 mm
